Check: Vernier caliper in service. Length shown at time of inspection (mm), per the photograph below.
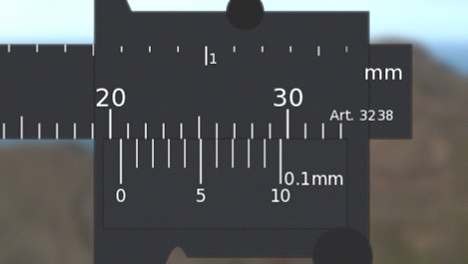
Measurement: 20.6 mm
